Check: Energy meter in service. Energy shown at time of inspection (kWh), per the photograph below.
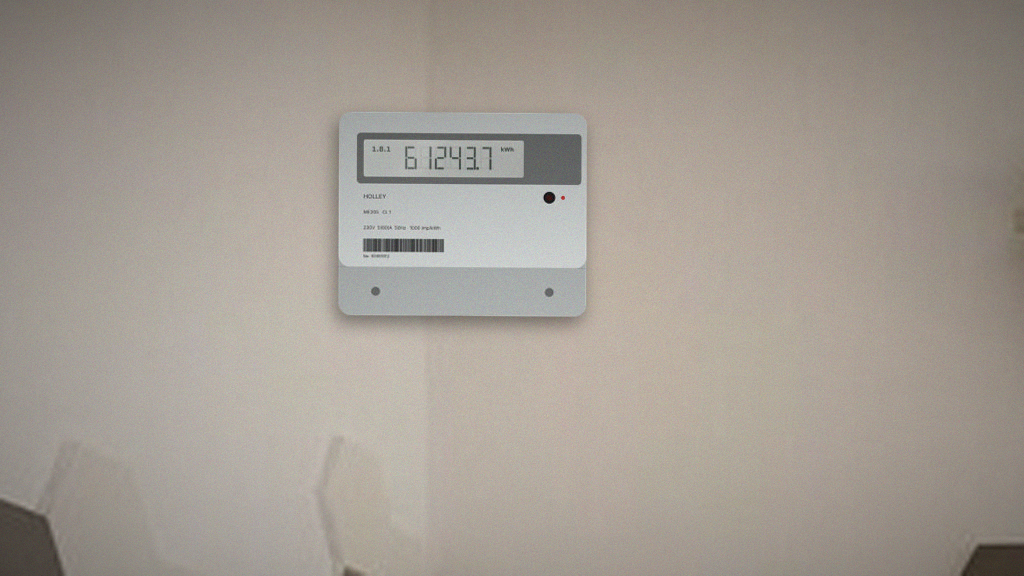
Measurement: 61243.7 kWh
